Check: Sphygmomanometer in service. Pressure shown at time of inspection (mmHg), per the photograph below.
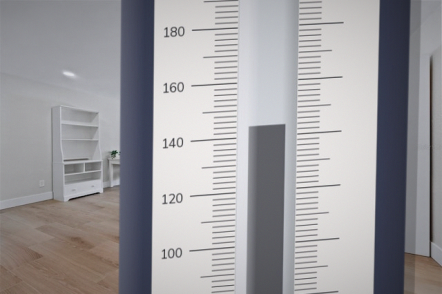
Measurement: 144 mmHg
